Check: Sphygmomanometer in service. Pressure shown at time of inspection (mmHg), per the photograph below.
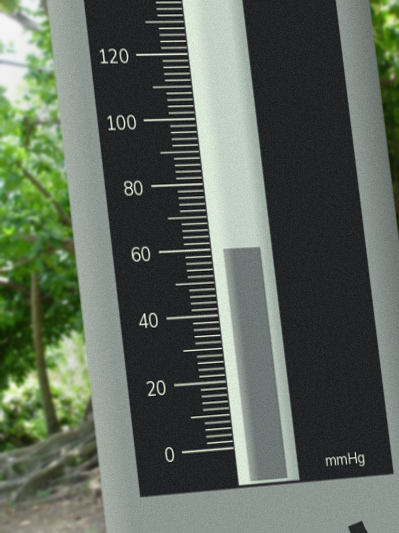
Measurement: 60 mmHg
